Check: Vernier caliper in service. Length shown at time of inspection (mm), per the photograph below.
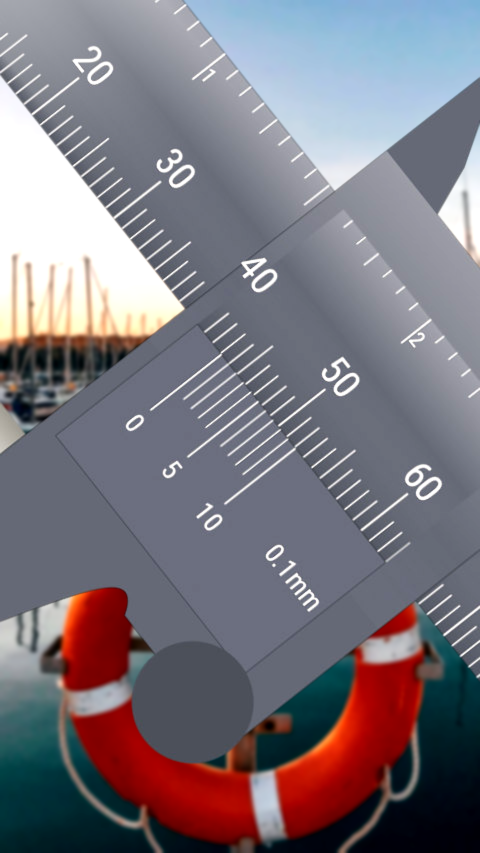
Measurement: 43.1 mm
